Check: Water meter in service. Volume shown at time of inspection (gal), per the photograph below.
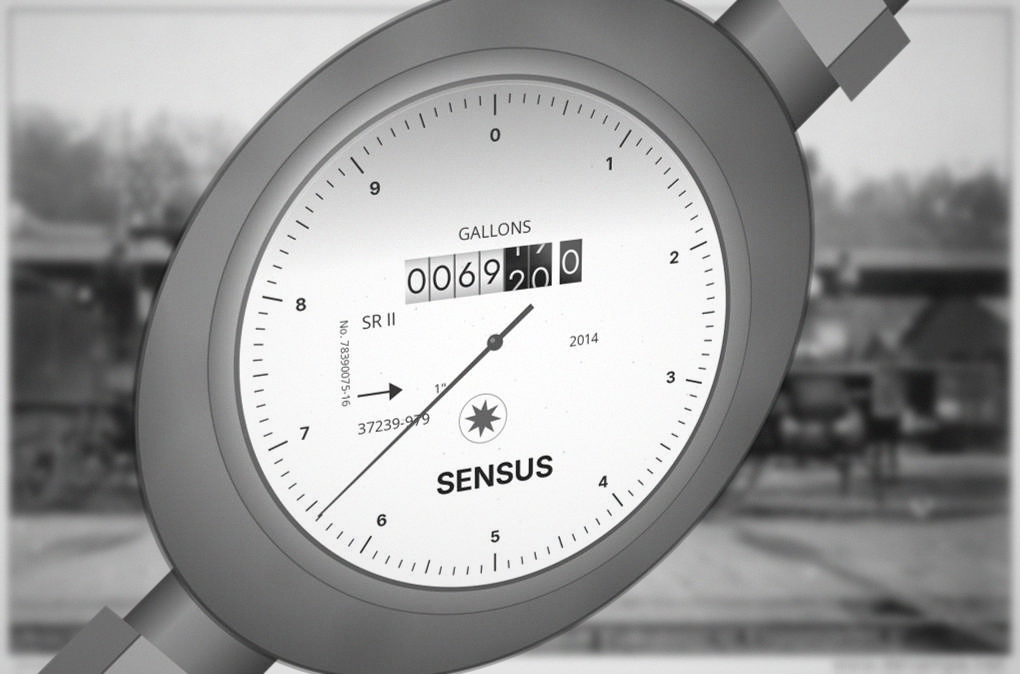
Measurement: 69196.4 gal
